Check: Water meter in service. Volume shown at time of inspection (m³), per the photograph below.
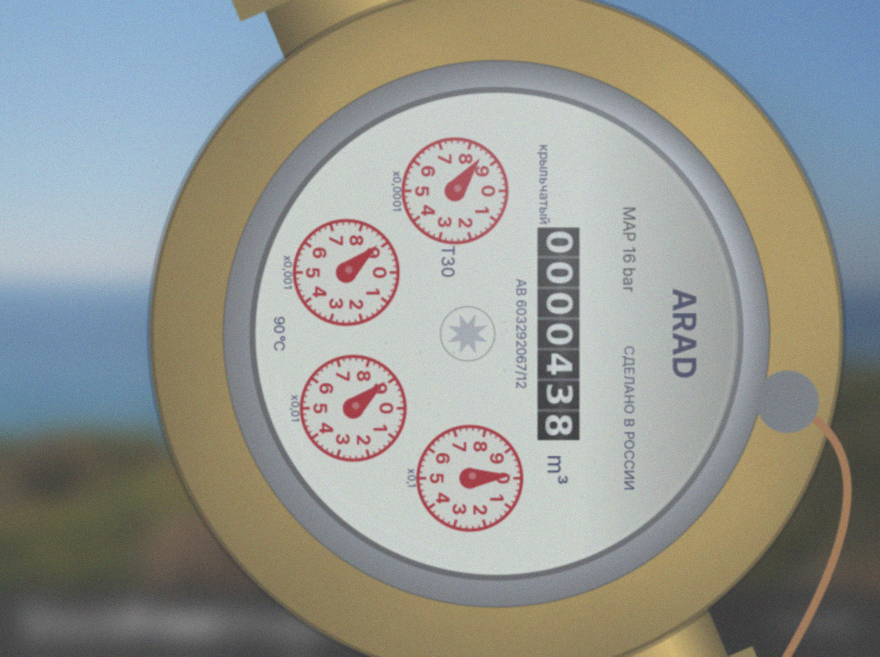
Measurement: 437.9888 m³
